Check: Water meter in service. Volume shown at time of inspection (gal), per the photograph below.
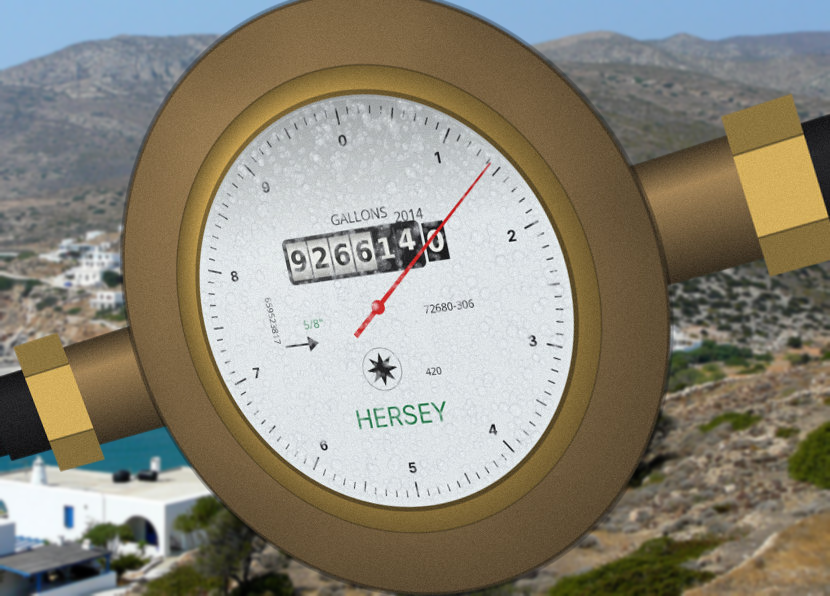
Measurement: 9266141.4 gal
